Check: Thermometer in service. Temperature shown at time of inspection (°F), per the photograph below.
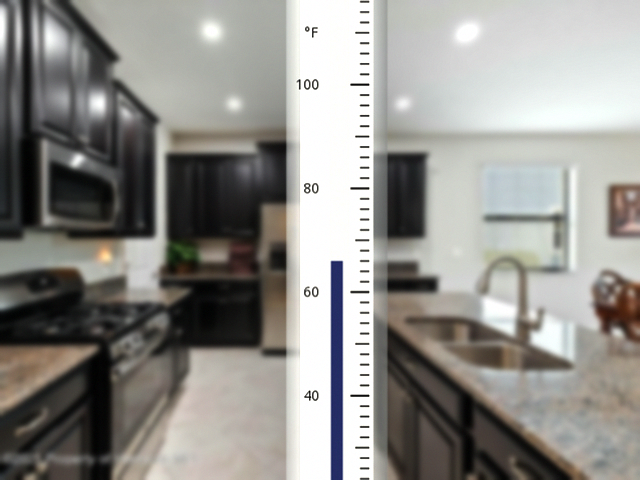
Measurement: 66 °F
